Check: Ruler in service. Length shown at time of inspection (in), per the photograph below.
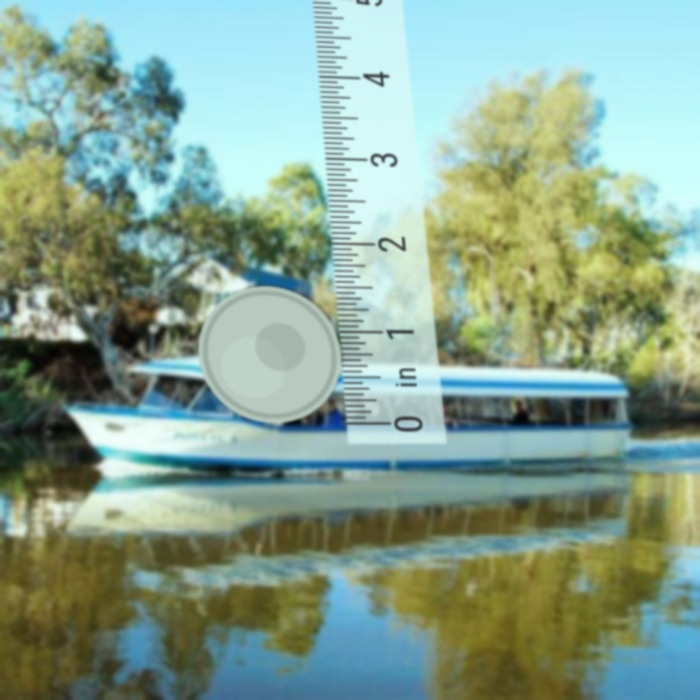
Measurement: 1.5 in
